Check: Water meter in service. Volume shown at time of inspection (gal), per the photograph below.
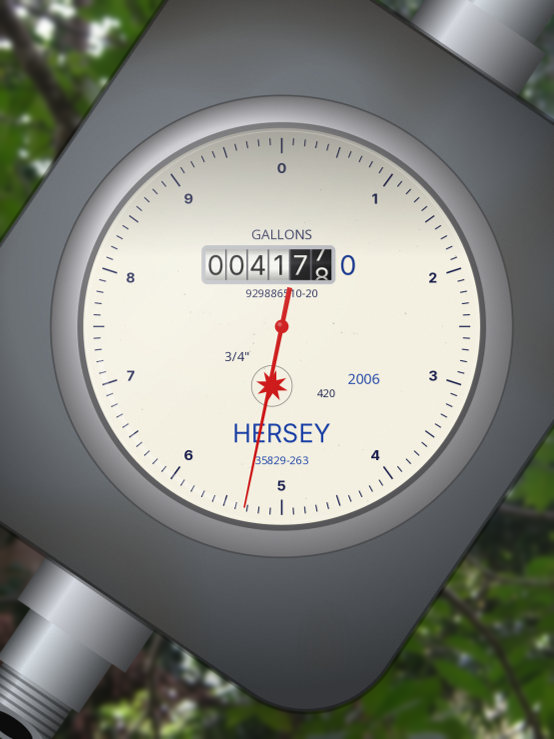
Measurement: 41775.3 gal
